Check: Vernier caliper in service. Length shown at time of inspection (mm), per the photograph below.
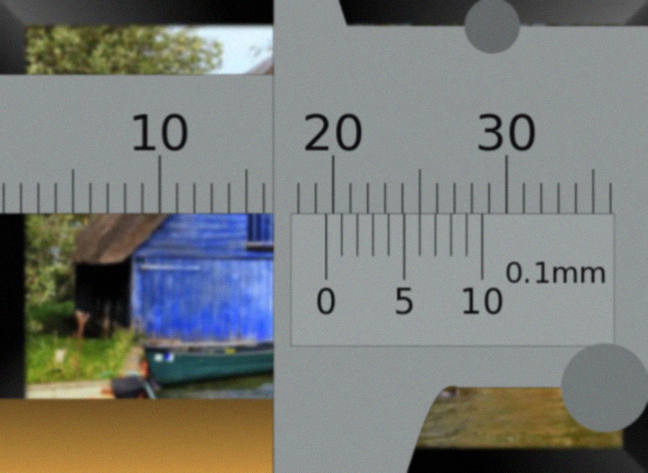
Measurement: 19.6 mm
